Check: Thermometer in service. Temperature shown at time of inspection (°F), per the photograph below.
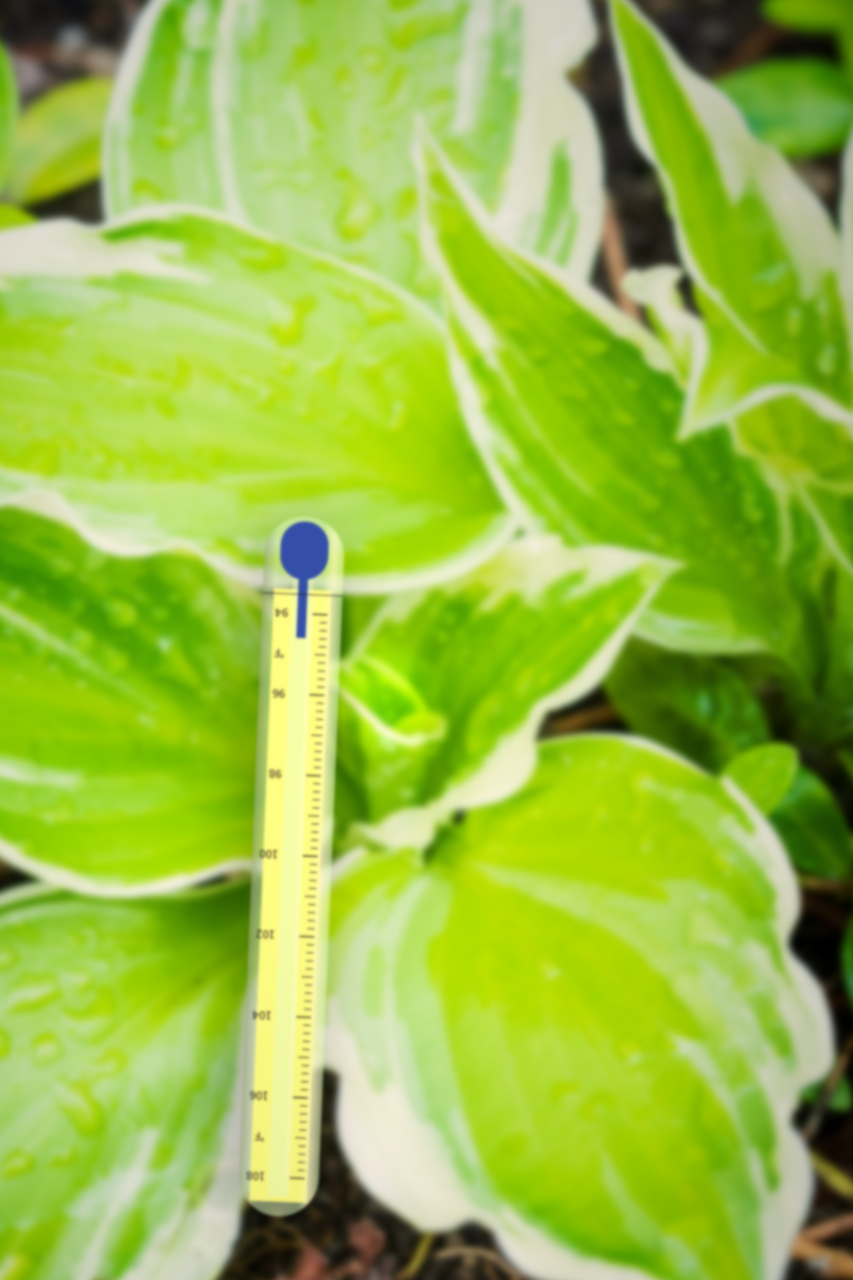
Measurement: 94.6 °F
